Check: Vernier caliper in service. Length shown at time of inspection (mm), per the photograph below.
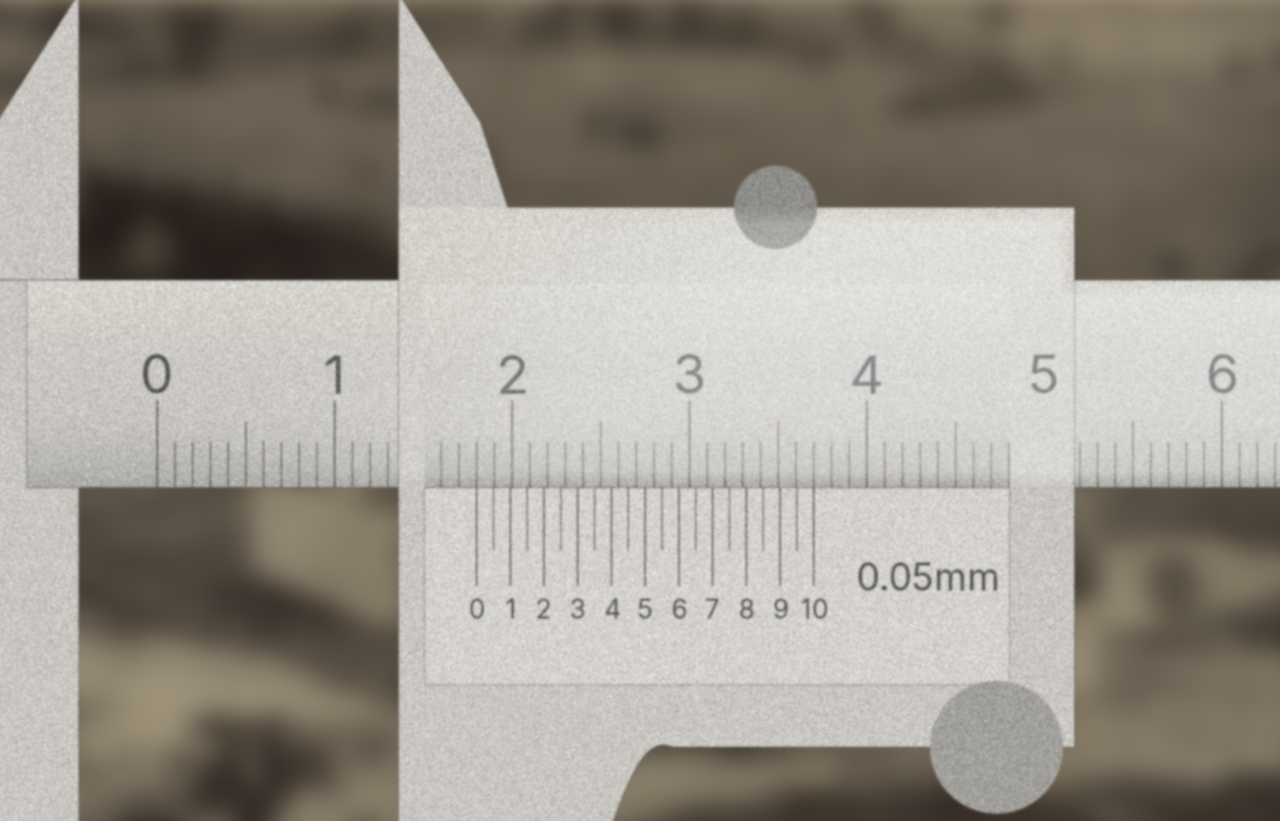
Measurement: 18.0 mm
